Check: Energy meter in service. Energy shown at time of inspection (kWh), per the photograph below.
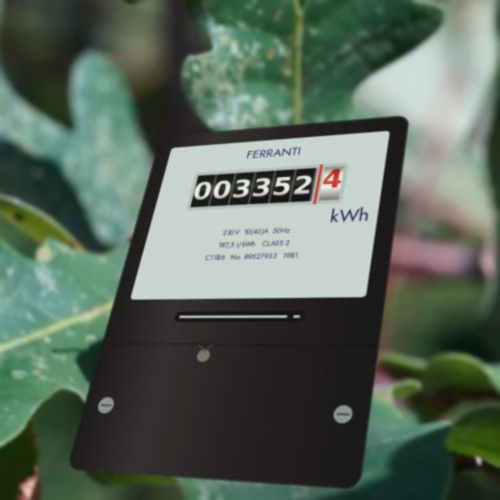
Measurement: 3352.4 kWh
